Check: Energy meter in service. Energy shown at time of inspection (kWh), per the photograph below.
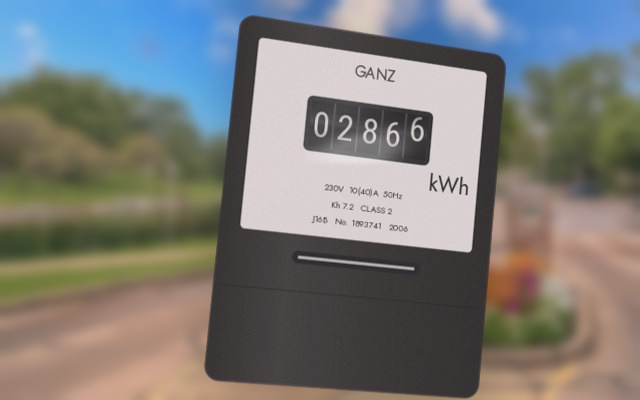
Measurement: 2866 kWh
